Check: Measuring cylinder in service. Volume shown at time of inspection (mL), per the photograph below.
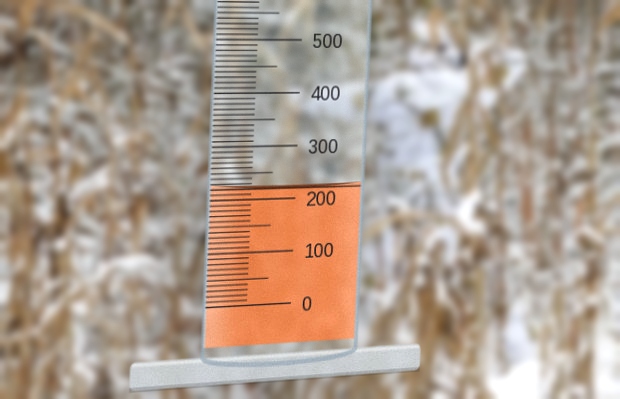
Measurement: 220 mL
